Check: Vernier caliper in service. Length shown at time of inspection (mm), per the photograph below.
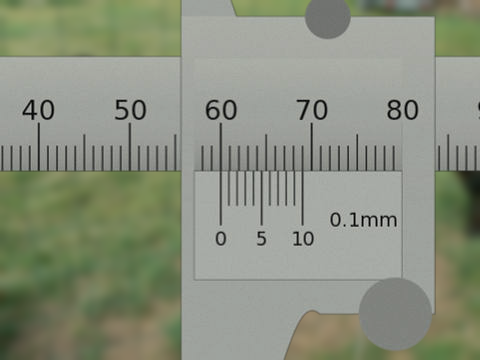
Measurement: 60.0 mm
